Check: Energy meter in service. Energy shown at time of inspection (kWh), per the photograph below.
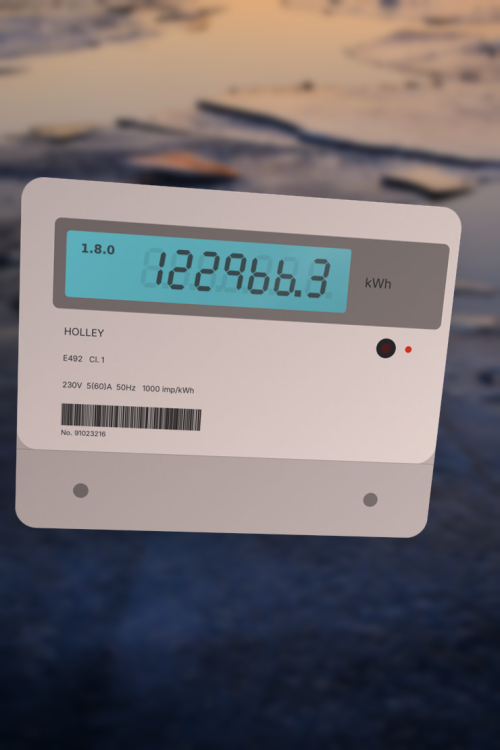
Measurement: 122966.3 kWh
